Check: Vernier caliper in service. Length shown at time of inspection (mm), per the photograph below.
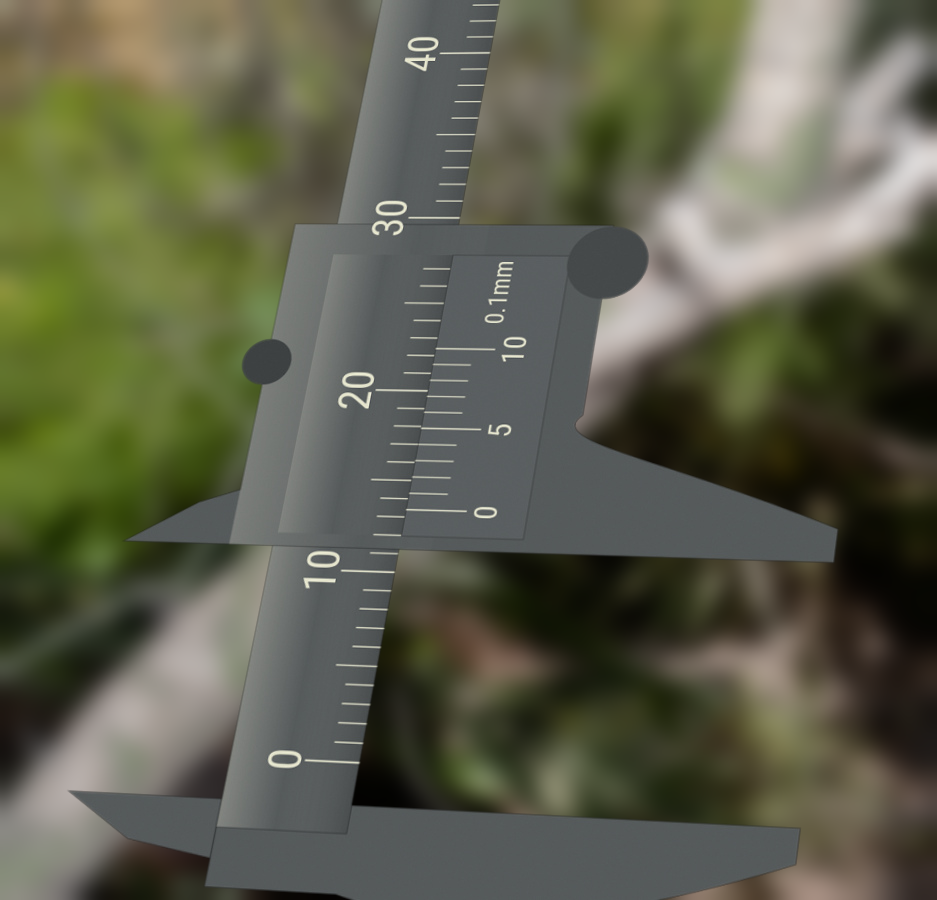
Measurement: 13.4 mm
